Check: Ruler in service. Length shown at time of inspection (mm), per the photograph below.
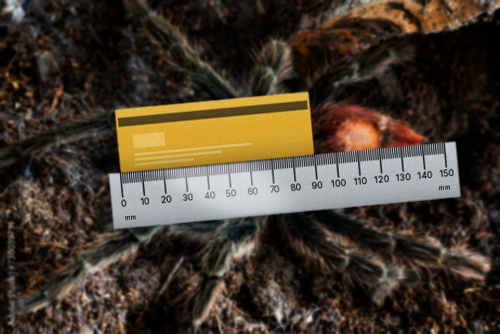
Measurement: 90 mm
